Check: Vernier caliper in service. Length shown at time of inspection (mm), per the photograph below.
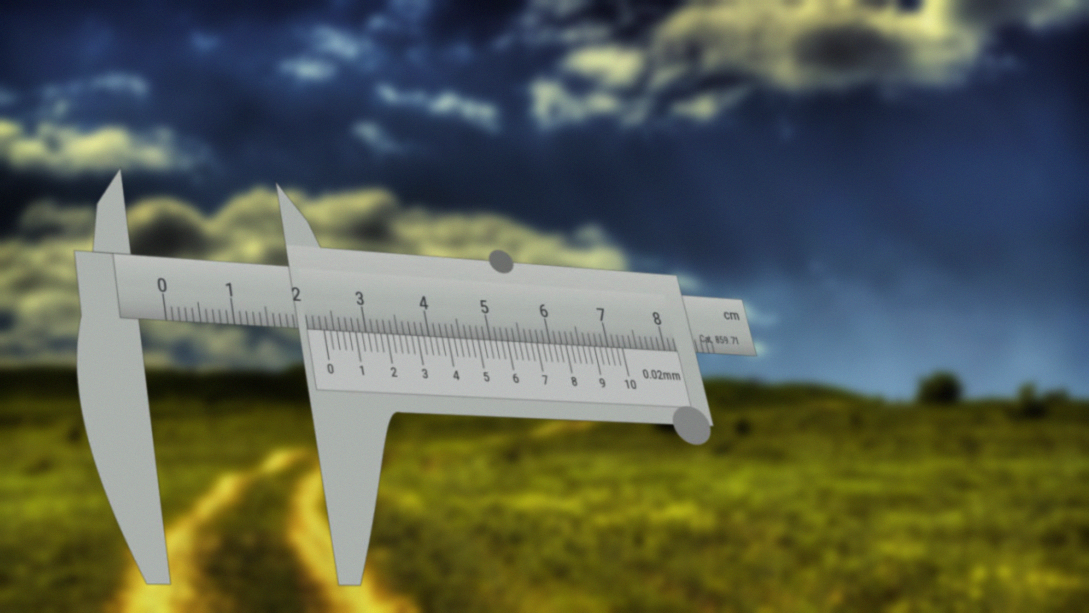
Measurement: 23.5 mm
